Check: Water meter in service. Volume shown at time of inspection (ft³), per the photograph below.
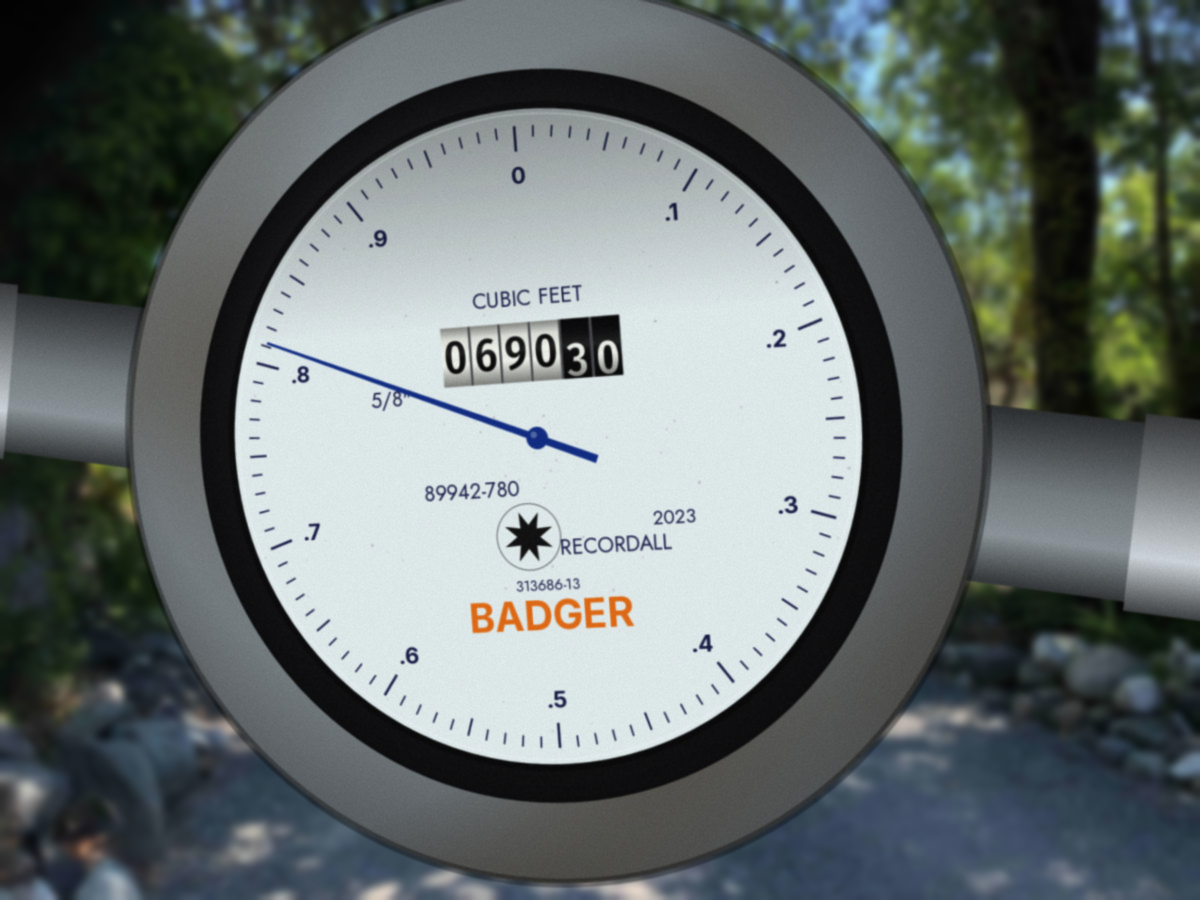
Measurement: 69029.81 ft³
